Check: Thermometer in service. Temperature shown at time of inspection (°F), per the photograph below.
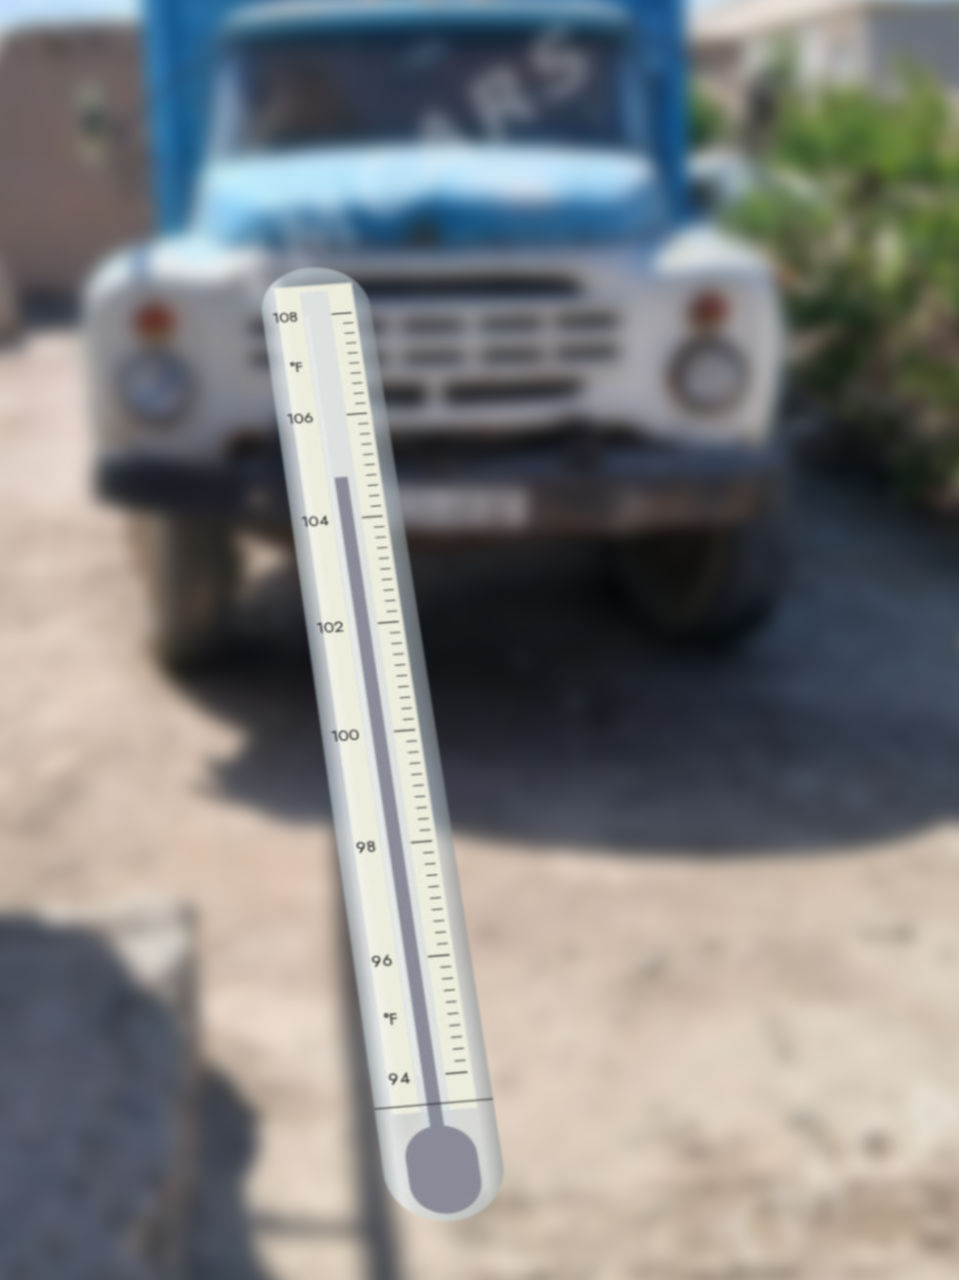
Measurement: 104.8 °F
